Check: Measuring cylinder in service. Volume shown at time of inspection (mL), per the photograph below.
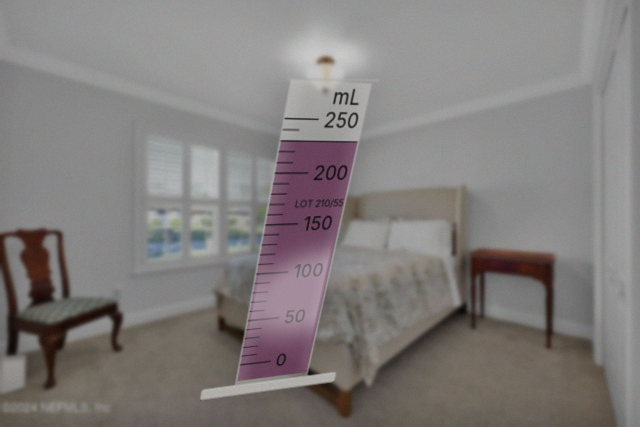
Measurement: 230 mL
